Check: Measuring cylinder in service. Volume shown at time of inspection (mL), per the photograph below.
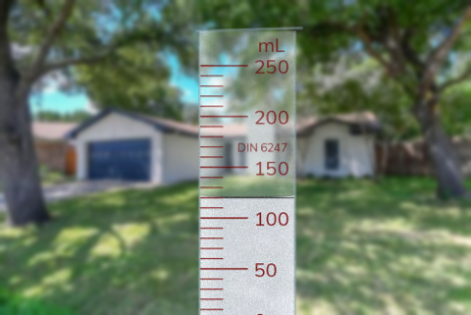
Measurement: 120 mL
